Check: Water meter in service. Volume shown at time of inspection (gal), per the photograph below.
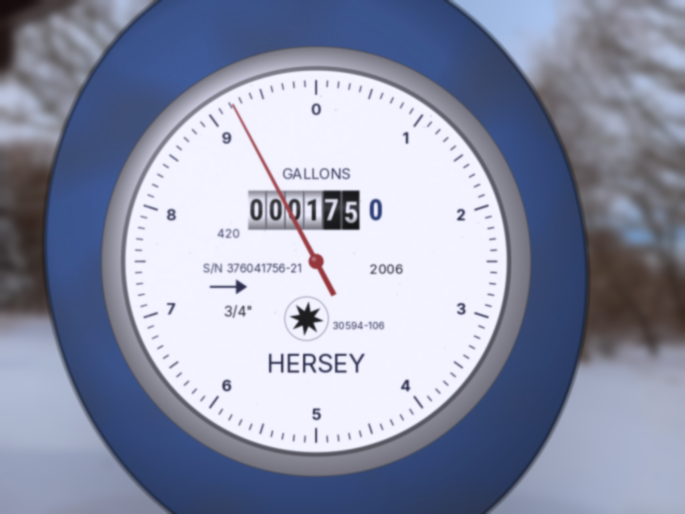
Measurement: 1749.2 gal
